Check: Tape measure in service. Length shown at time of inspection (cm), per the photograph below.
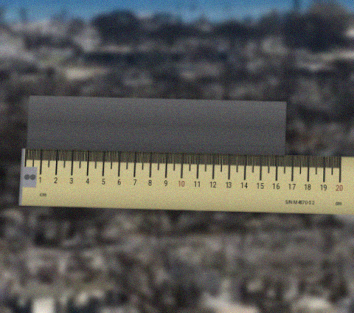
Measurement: 16.5 cm
